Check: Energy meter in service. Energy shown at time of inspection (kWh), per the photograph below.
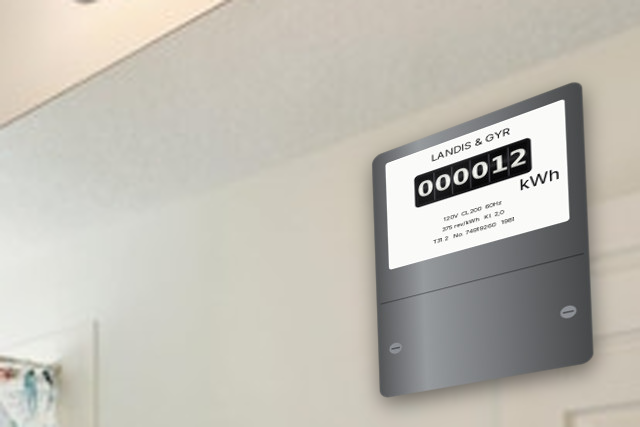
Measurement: 12 kWh
